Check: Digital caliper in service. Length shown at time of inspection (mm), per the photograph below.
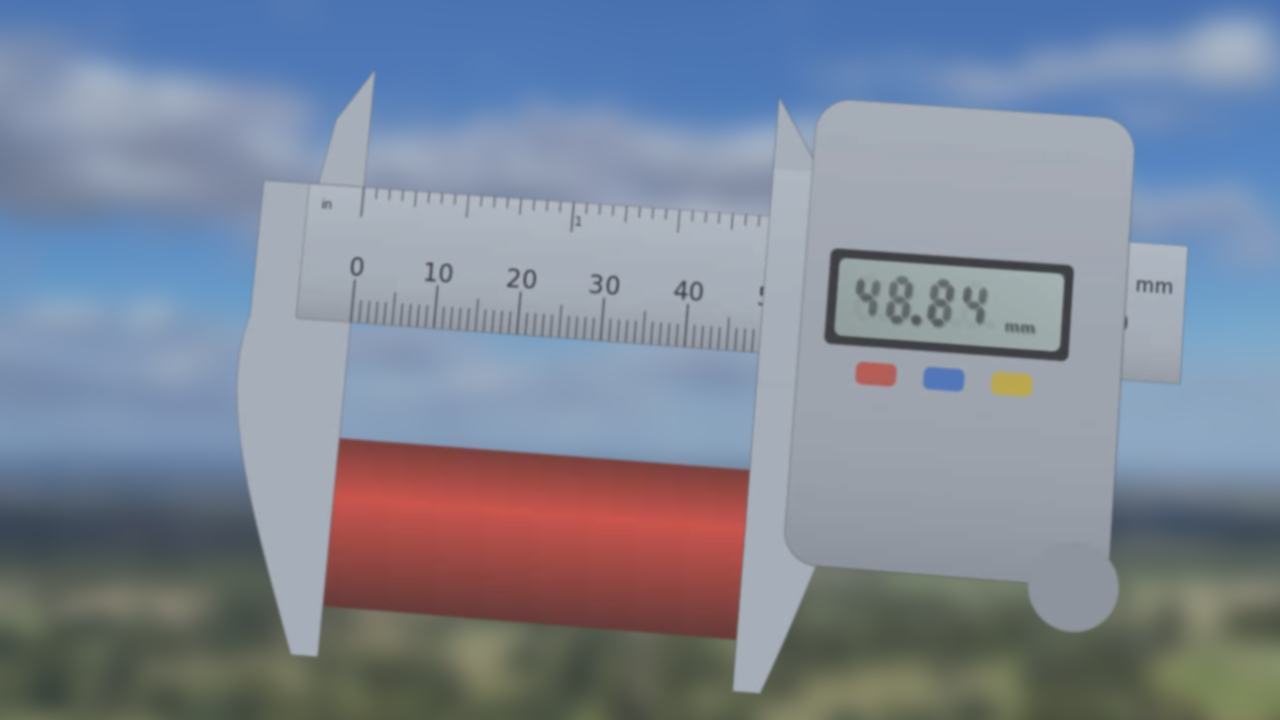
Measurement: 48.84 mm
